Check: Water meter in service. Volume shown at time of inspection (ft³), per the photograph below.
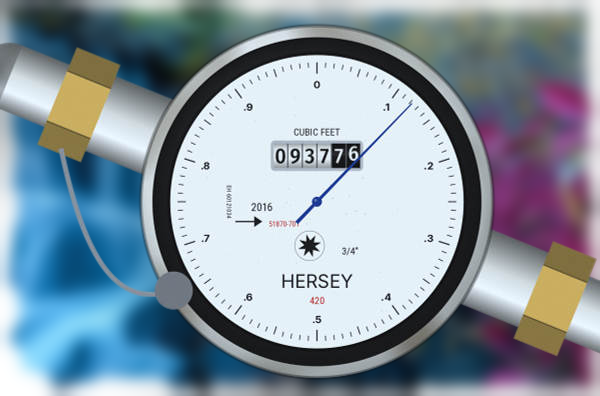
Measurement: 93776.12 ft³
